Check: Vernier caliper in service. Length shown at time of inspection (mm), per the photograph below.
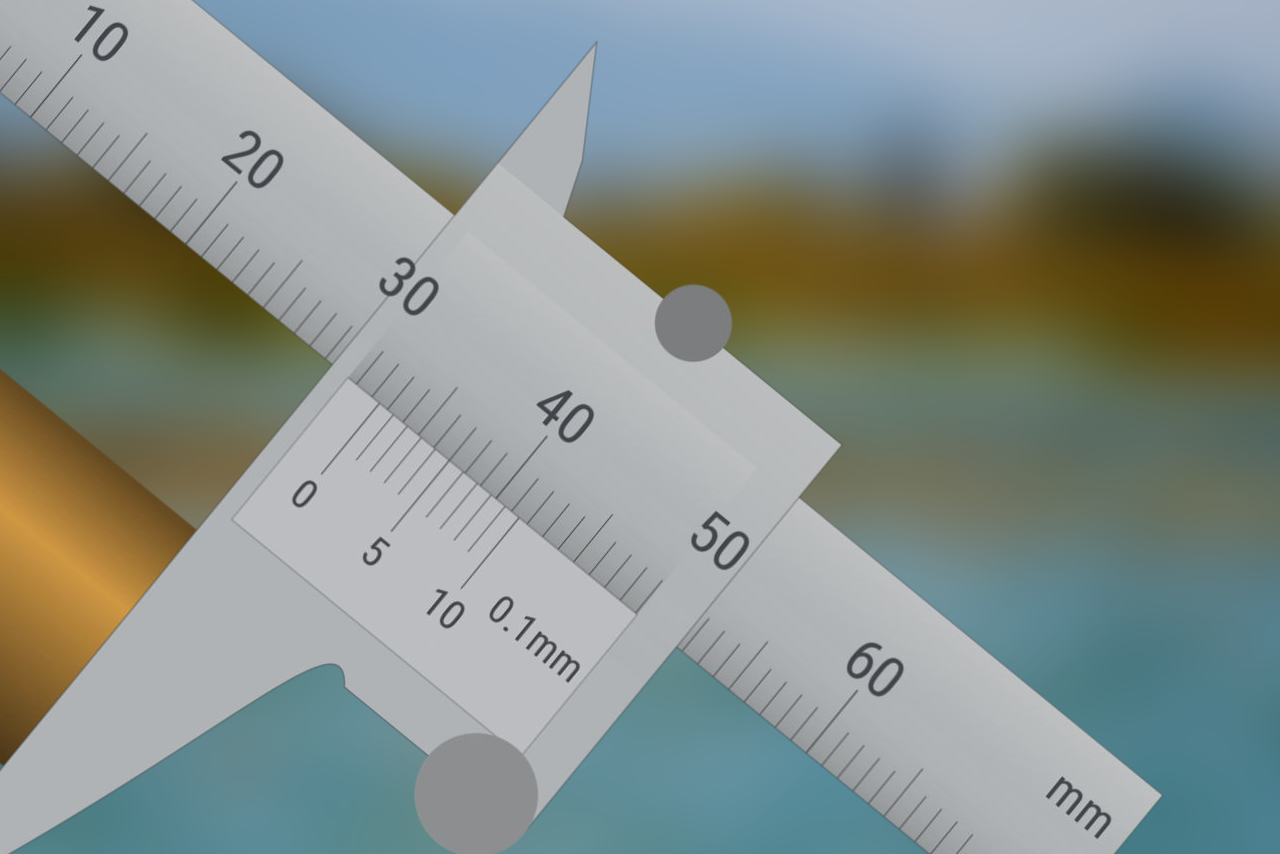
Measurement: 32.5 mm
